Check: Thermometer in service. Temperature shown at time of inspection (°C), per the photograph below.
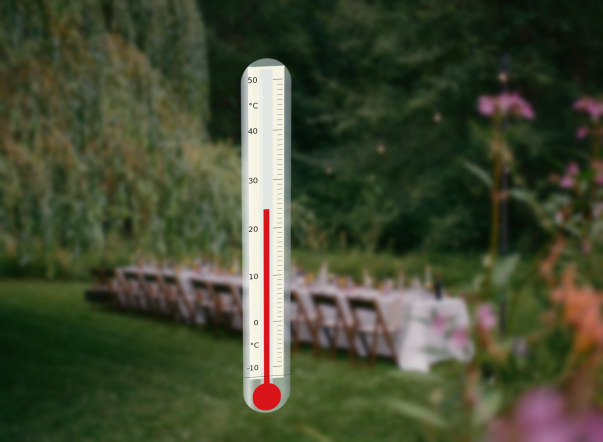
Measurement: 24 °C
